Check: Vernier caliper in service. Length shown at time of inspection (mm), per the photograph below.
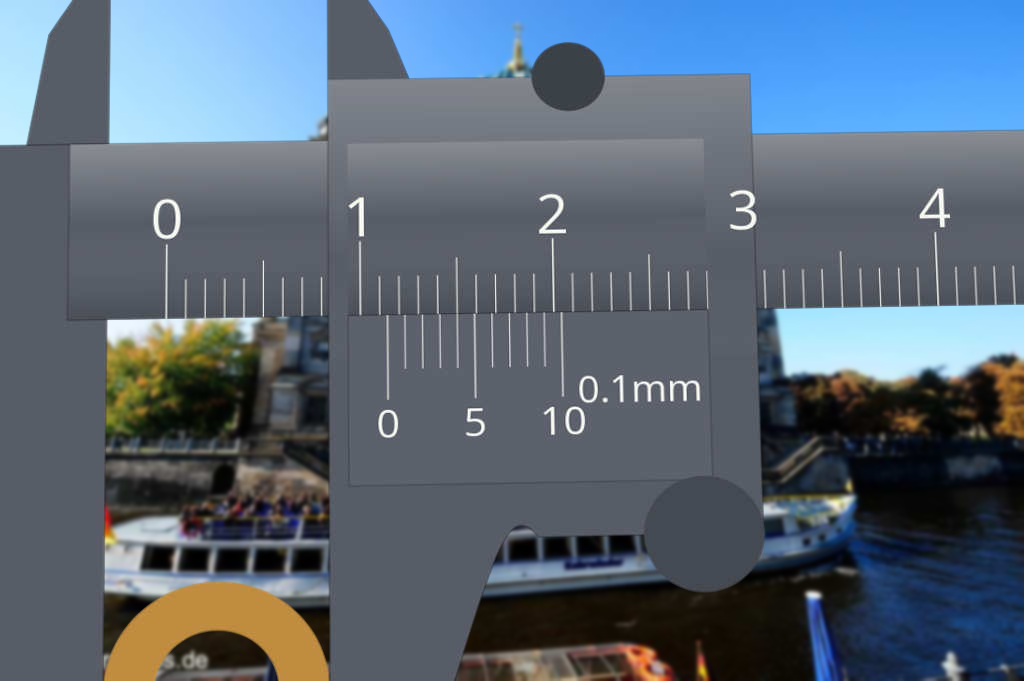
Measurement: 11.4 mm
